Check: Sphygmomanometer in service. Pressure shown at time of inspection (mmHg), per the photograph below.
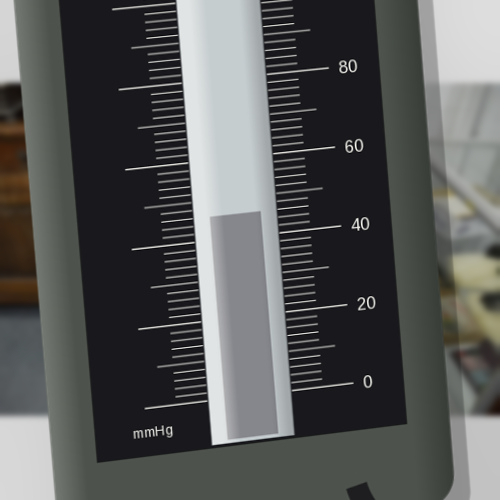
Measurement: 46 mmHg
